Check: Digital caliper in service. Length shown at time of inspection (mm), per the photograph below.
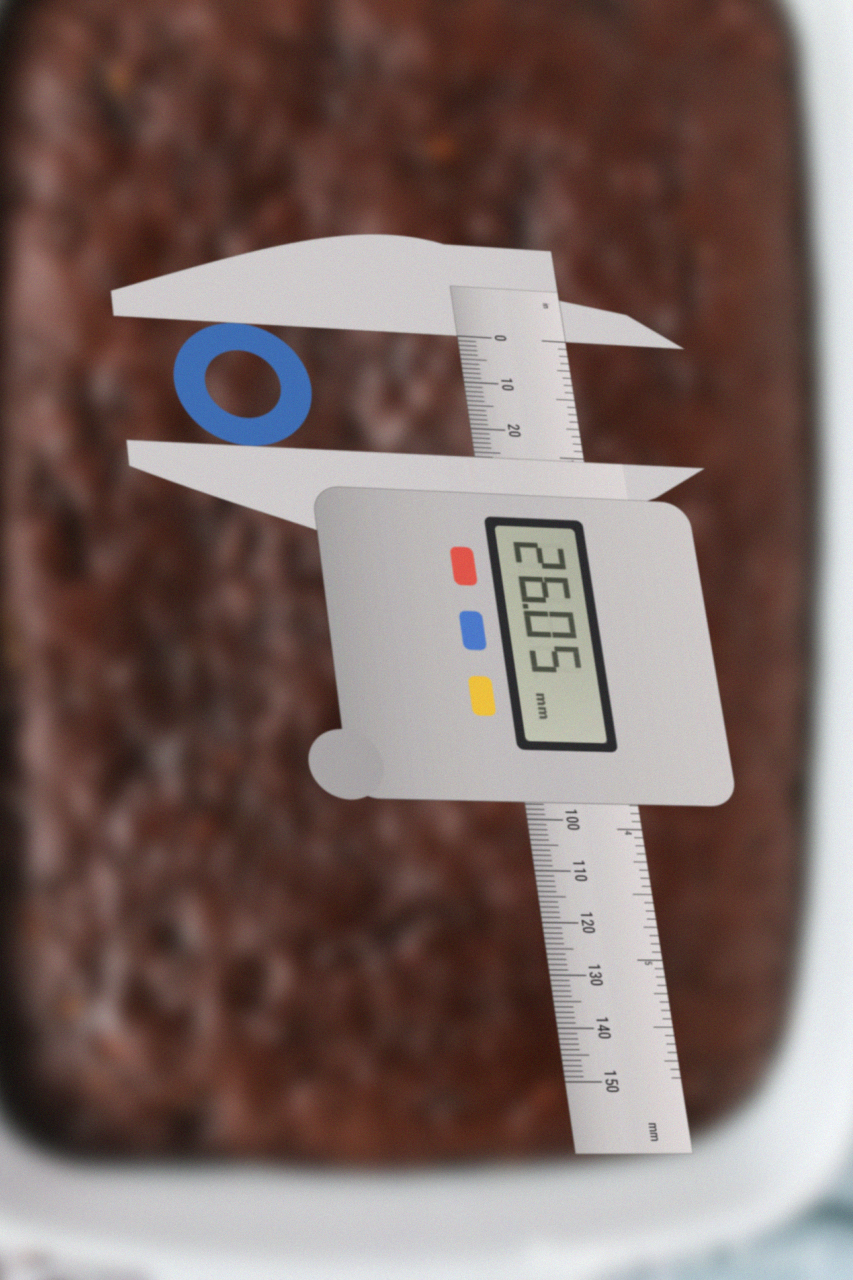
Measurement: 26.05 mm
